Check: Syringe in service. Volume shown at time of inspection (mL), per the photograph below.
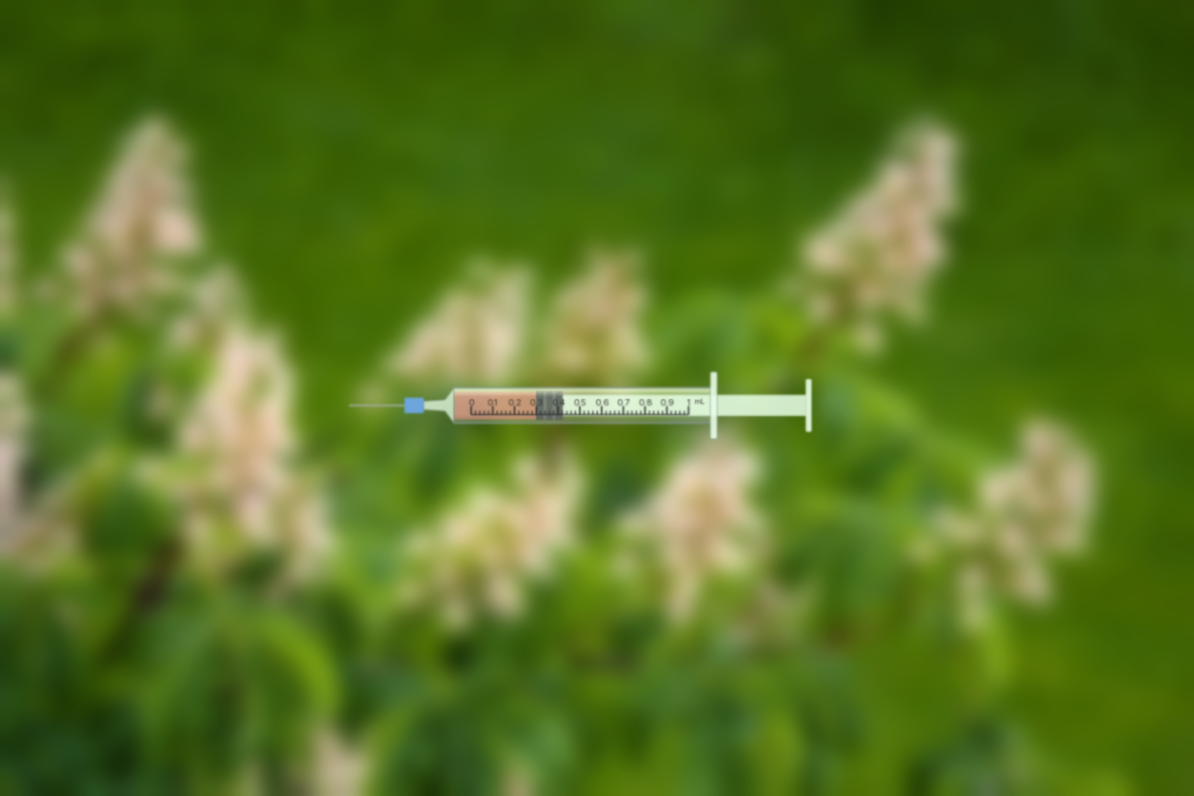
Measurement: 0.3 mL
